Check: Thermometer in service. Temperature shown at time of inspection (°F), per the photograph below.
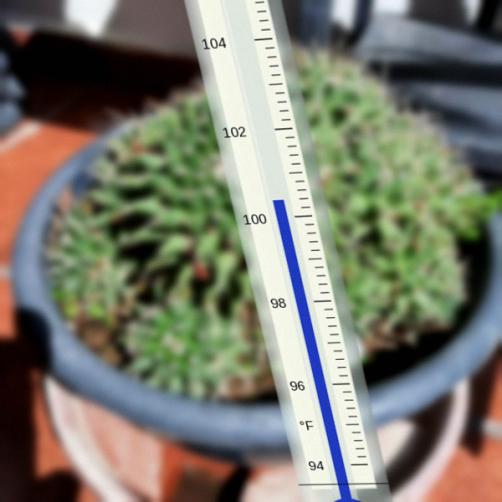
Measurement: 100.4 °F
